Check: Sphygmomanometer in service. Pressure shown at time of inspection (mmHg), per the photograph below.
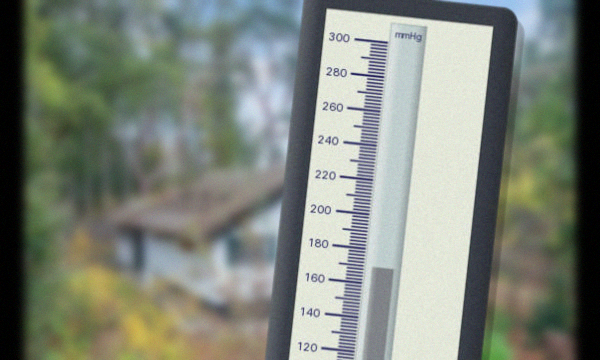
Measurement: 170 mmHg
